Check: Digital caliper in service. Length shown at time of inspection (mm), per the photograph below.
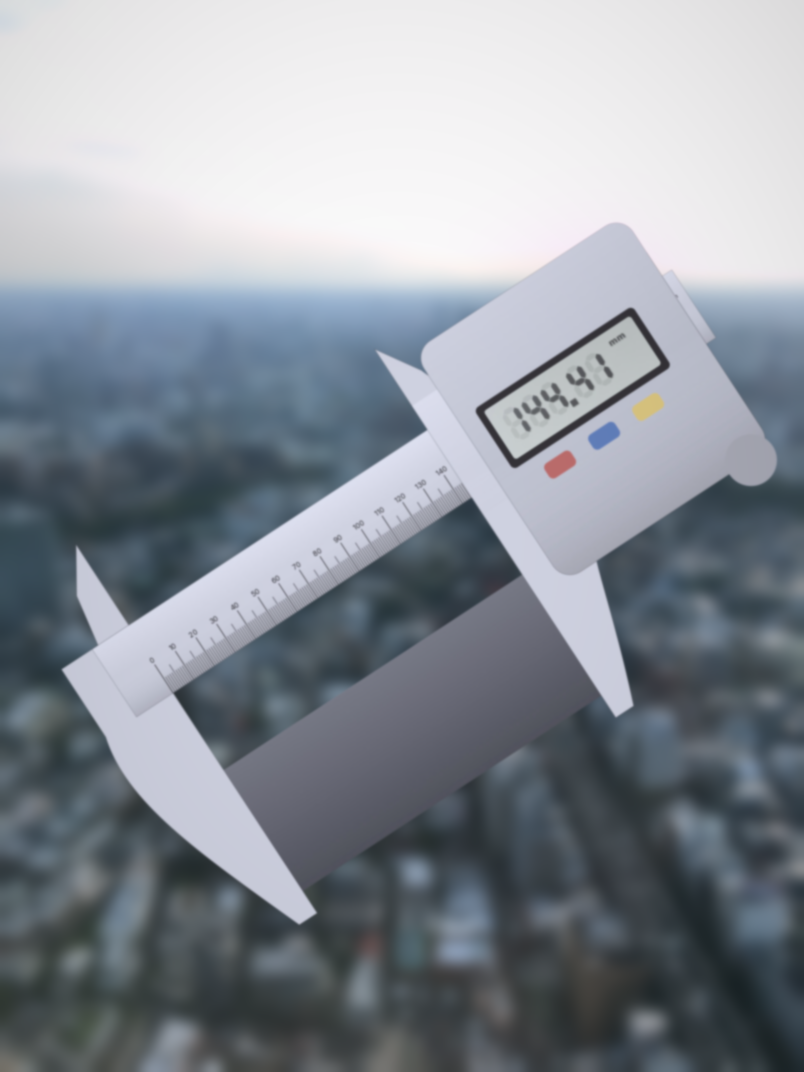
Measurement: 144.41 mm
